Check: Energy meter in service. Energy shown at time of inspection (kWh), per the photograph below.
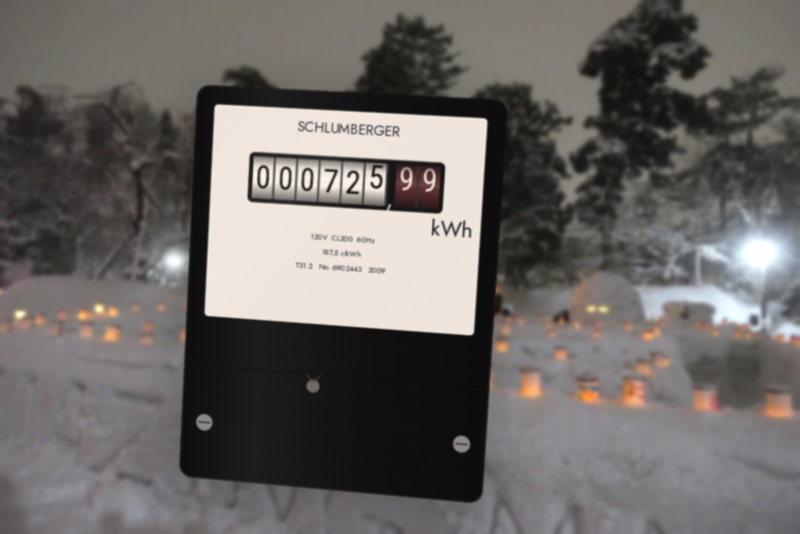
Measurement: 725.99 kWh
